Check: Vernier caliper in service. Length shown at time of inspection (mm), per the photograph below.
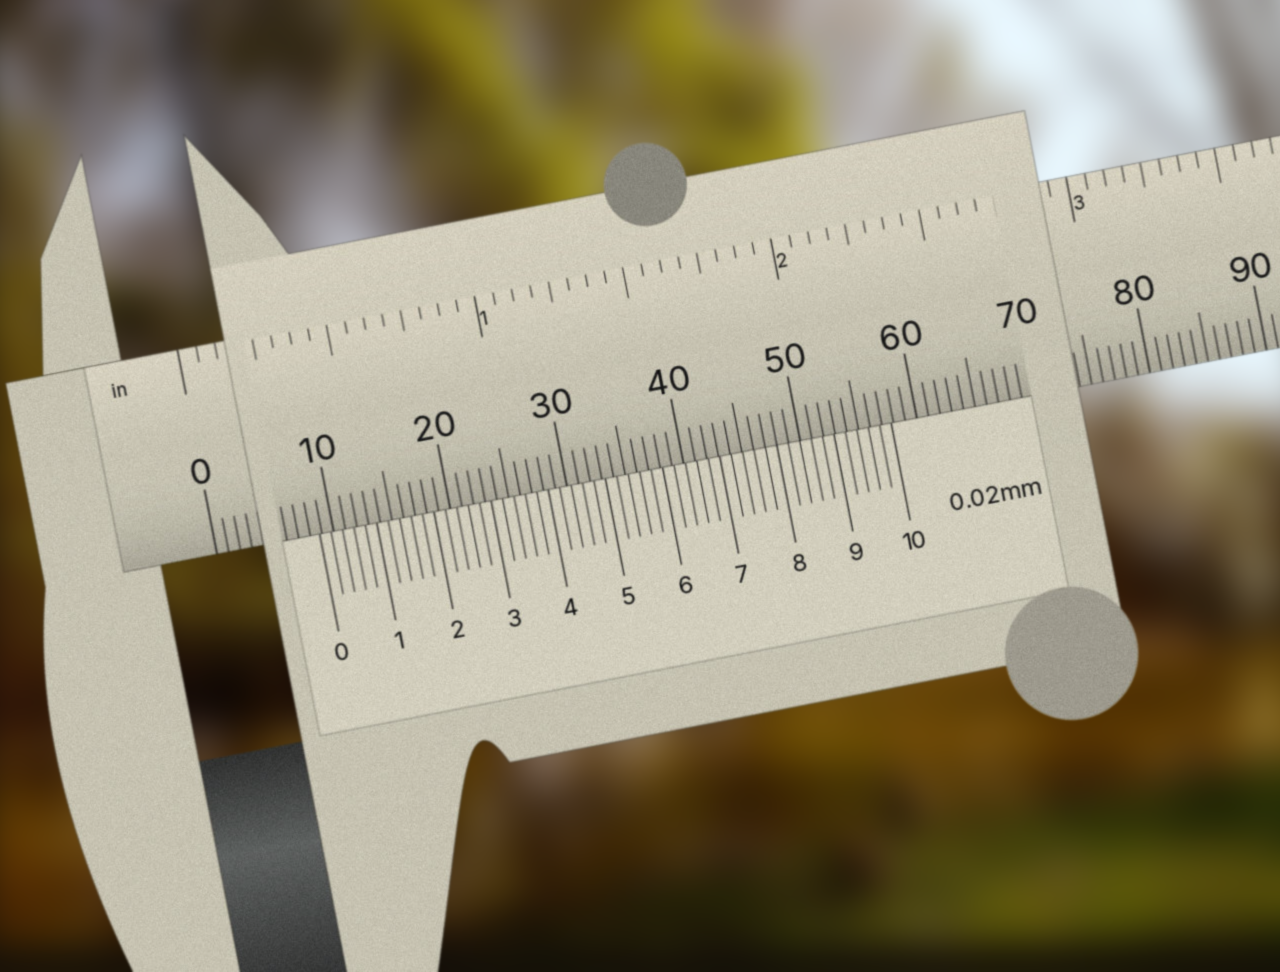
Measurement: 8.8 mm
